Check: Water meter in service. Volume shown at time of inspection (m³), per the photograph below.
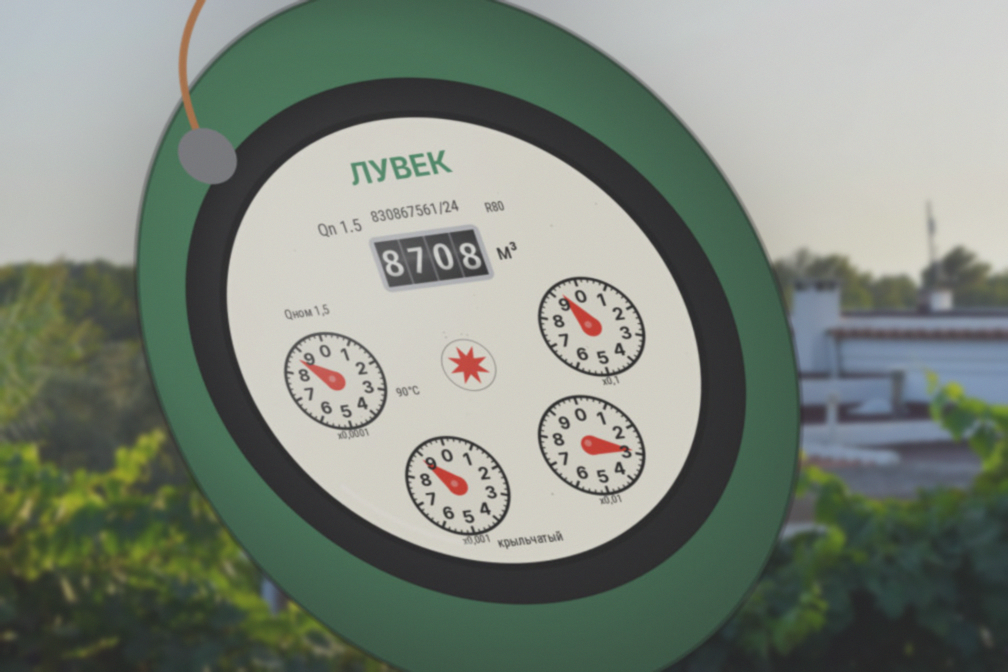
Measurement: 8707.9288 m³
